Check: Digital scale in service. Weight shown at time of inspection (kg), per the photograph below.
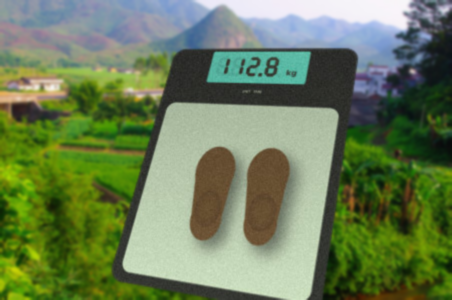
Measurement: 112.8 kg
